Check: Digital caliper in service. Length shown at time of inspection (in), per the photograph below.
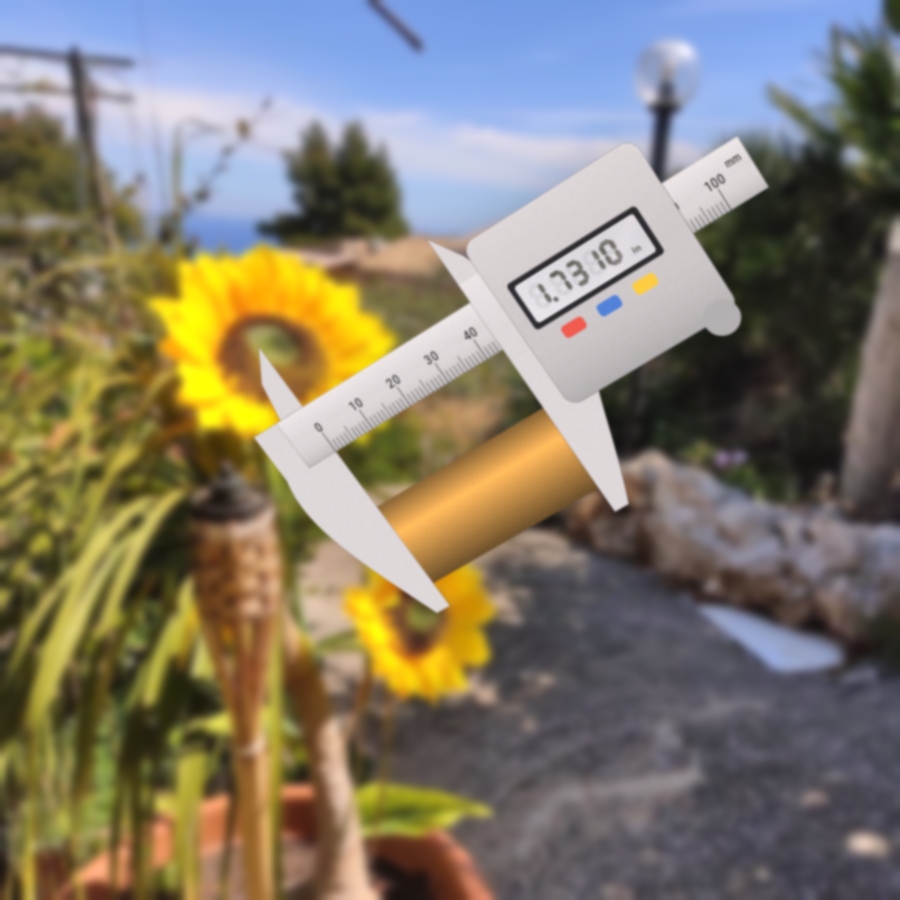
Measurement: 1.7310 in
